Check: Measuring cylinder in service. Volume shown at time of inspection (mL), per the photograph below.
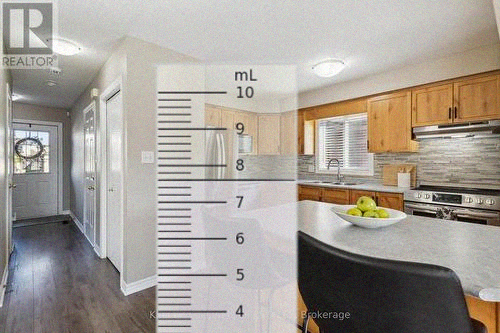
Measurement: 7.6 mL
